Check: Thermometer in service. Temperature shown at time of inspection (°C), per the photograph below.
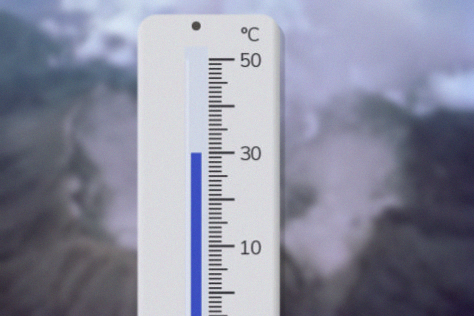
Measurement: 30 °C
